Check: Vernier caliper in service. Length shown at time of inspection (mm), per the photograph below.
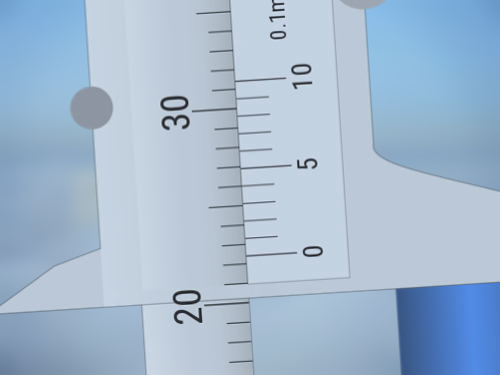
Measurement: 22.4 mm
